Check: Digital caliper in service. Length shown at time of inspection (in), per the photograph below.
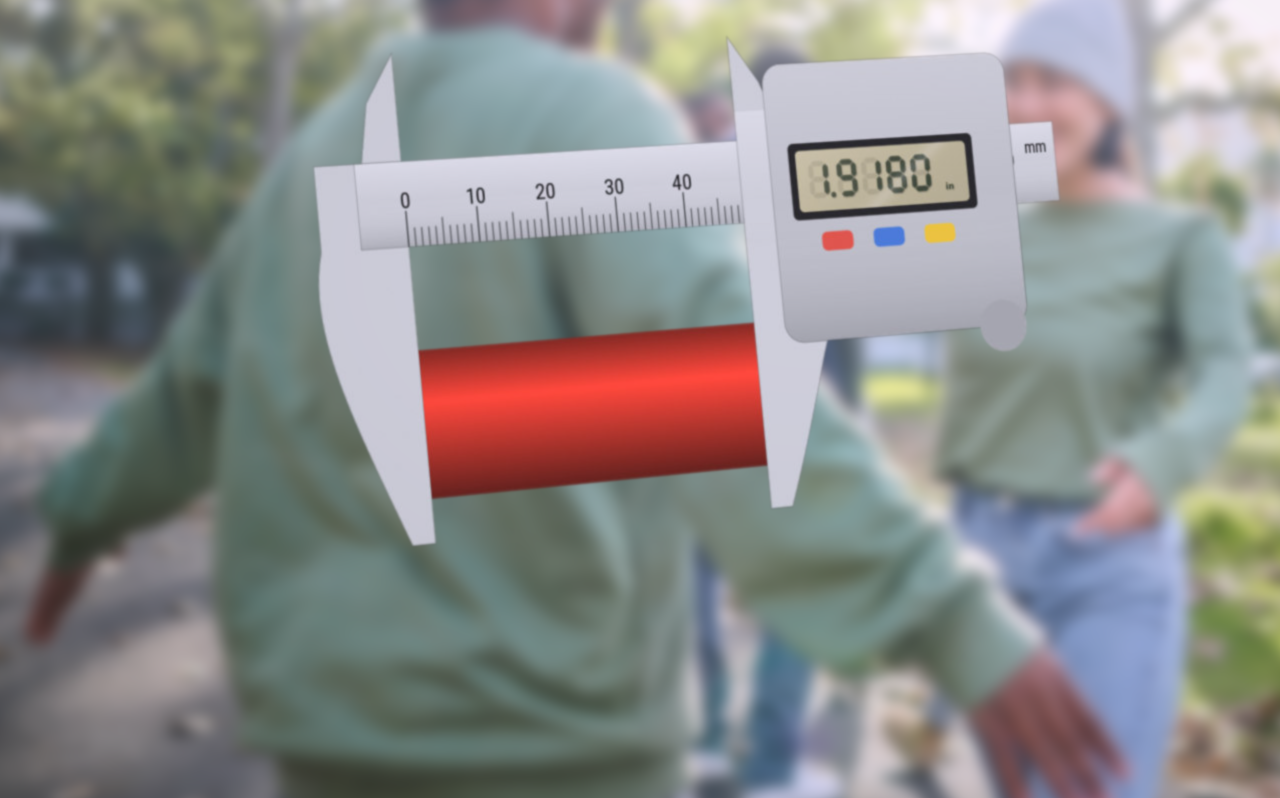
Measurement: 1.9180 in
